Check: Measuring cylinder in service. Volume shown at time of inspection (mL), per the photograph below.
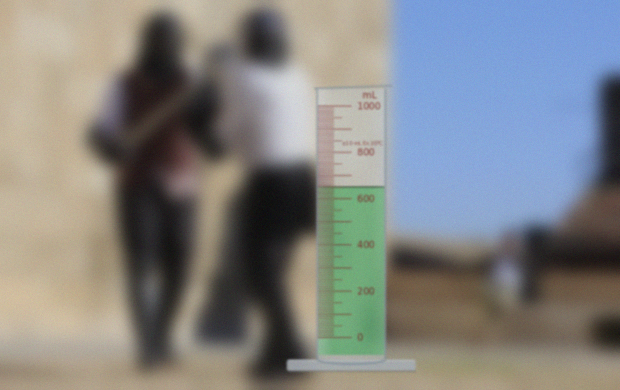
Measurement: 650 mL
